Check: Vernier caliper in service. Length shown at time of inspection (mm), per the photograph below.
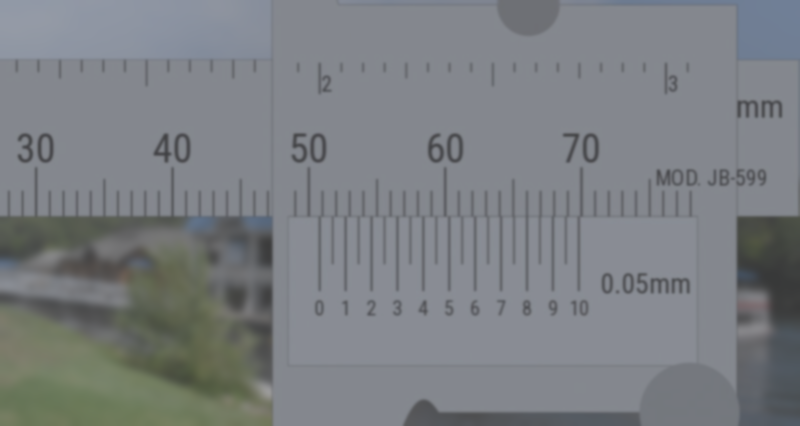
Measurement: 50.8 mm
